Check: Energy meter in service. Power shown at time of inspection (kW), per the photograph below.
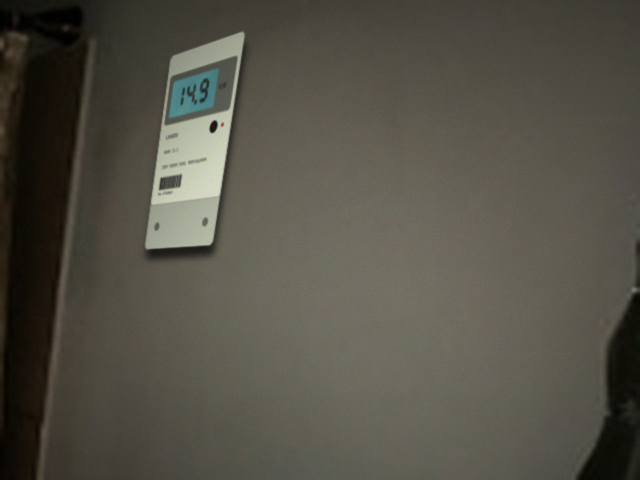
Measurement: 14.9 kW
